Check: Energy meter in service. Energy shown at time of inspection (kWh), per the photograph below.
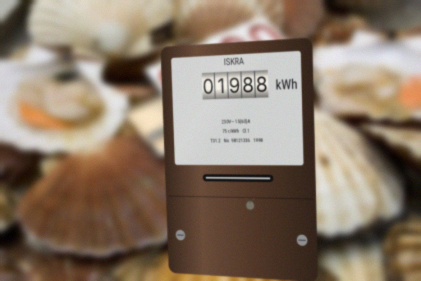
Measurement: 1988 kWh
